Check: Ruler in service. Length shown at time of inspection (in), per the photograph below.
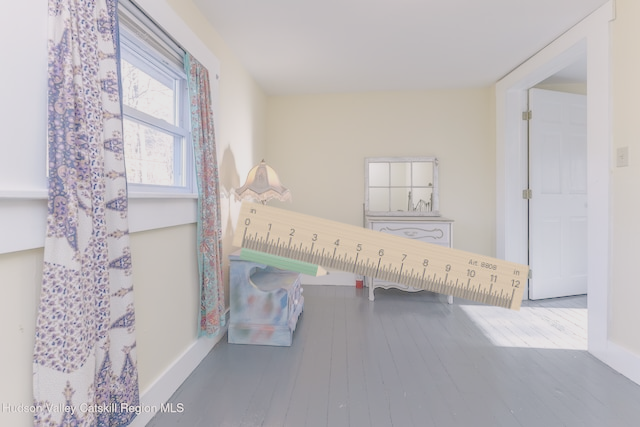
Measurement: 4 in
